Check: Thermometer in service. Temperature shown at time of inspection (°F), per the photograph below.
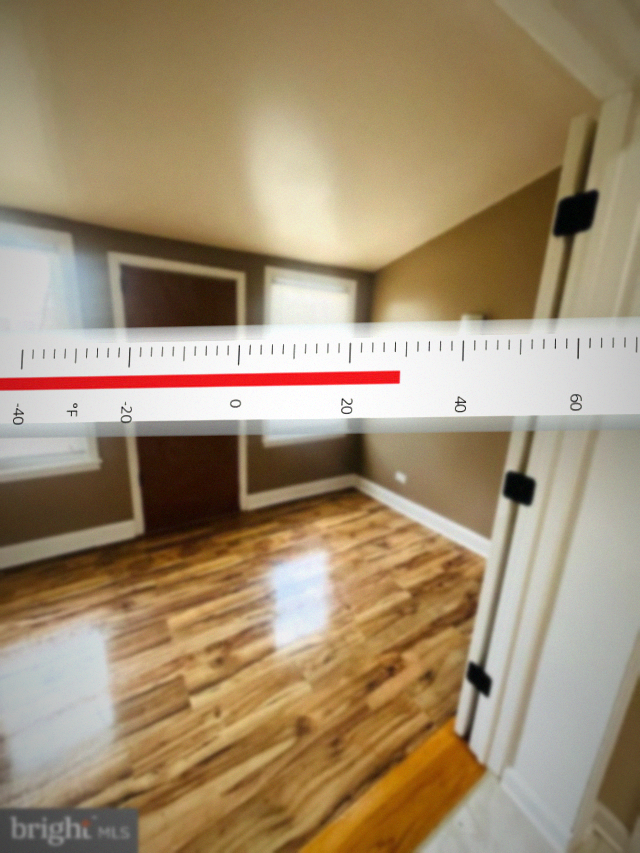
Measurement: 29 °F
